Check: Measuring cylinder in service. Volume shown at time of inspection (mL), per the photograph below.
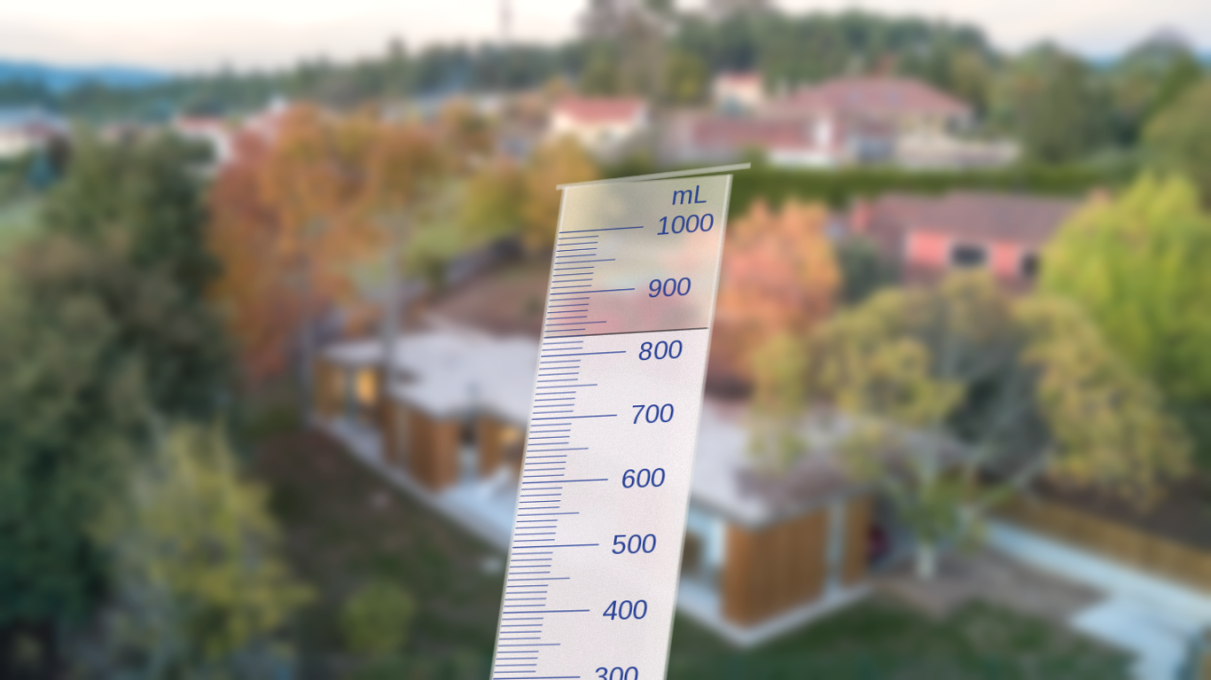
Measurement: 830 mL
